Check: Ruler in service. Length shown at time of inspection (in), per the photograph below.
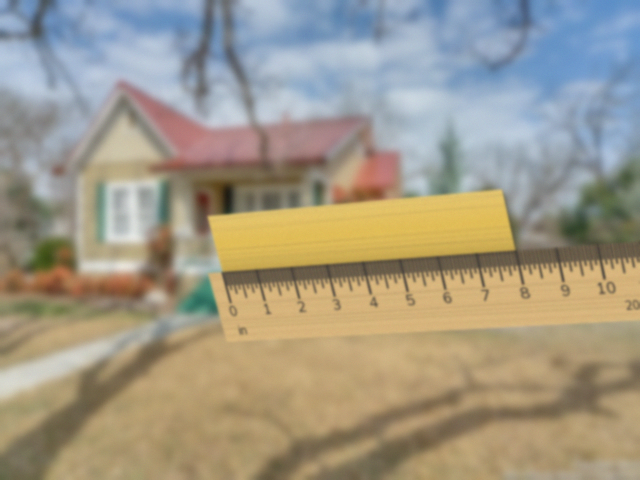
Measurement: 8 in
